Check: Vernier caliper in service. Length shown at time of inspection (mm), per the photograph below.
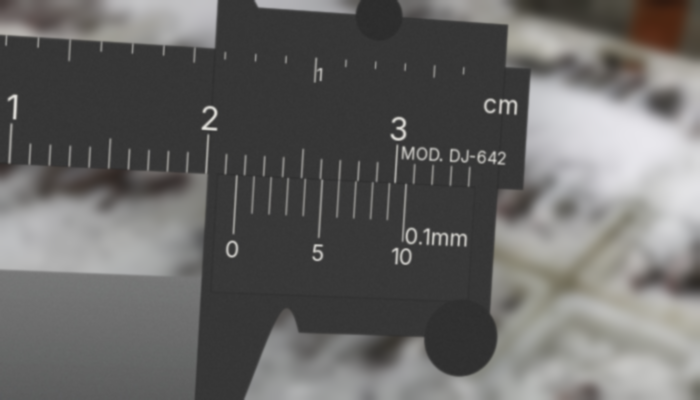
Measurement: 21.6 mm
